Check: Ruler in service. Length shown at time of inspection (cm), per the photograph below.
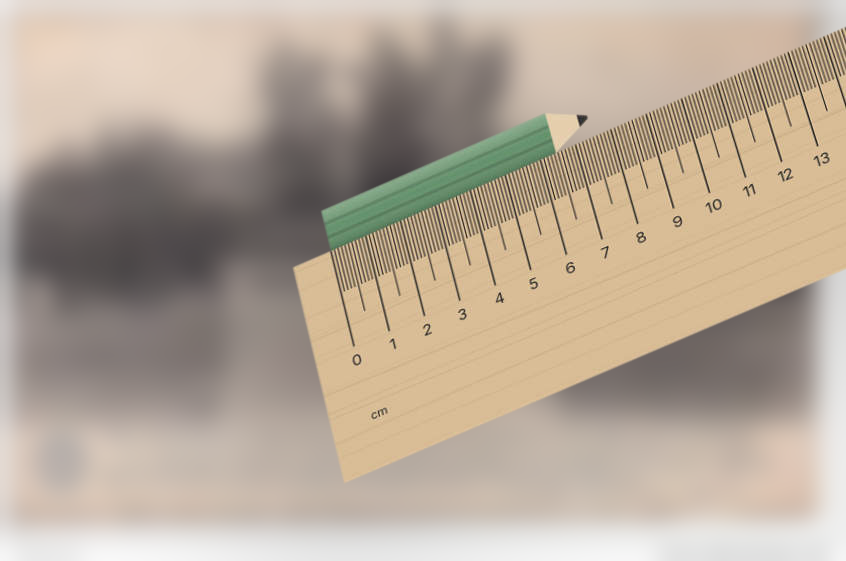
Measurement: 7.5 cm
